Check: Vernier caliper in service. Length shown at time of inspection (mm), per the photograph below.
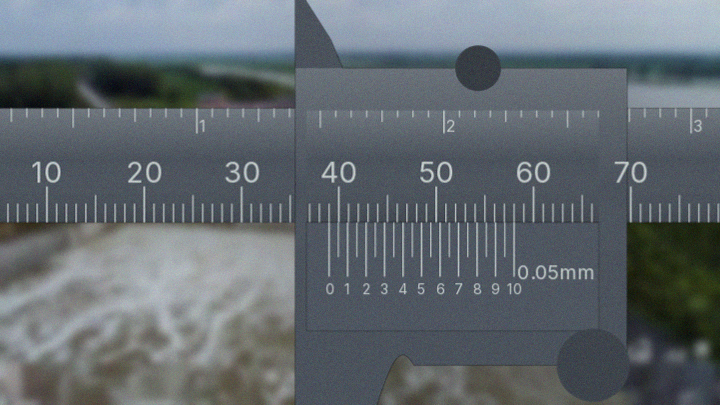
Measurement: 39.0 mm
